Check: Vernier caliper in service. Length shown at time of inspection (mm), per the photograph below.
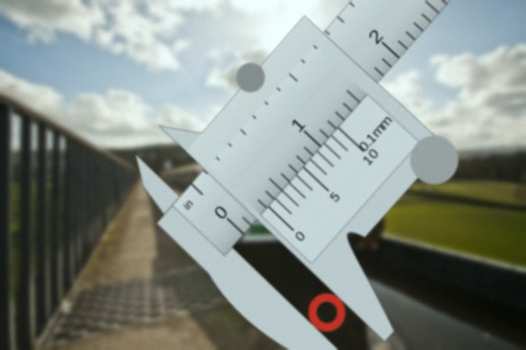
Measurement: 3.2 mm
